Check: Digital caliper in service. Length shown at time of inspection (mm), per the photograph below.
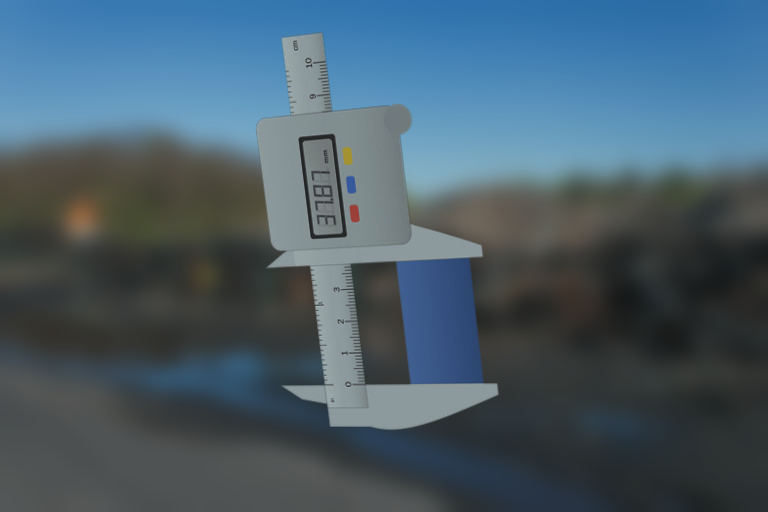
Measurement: 37.87 mm
